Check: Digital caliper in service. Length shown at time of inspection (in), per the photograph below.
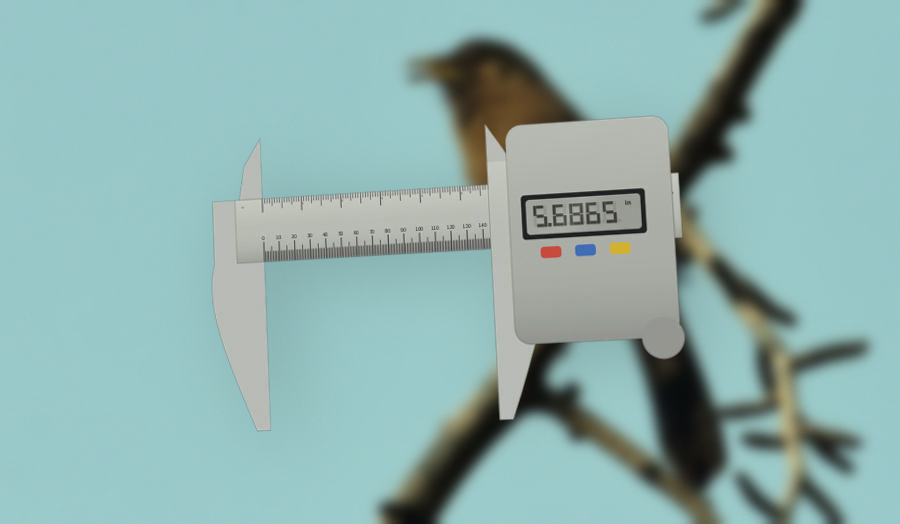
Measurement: 5.6865 in
